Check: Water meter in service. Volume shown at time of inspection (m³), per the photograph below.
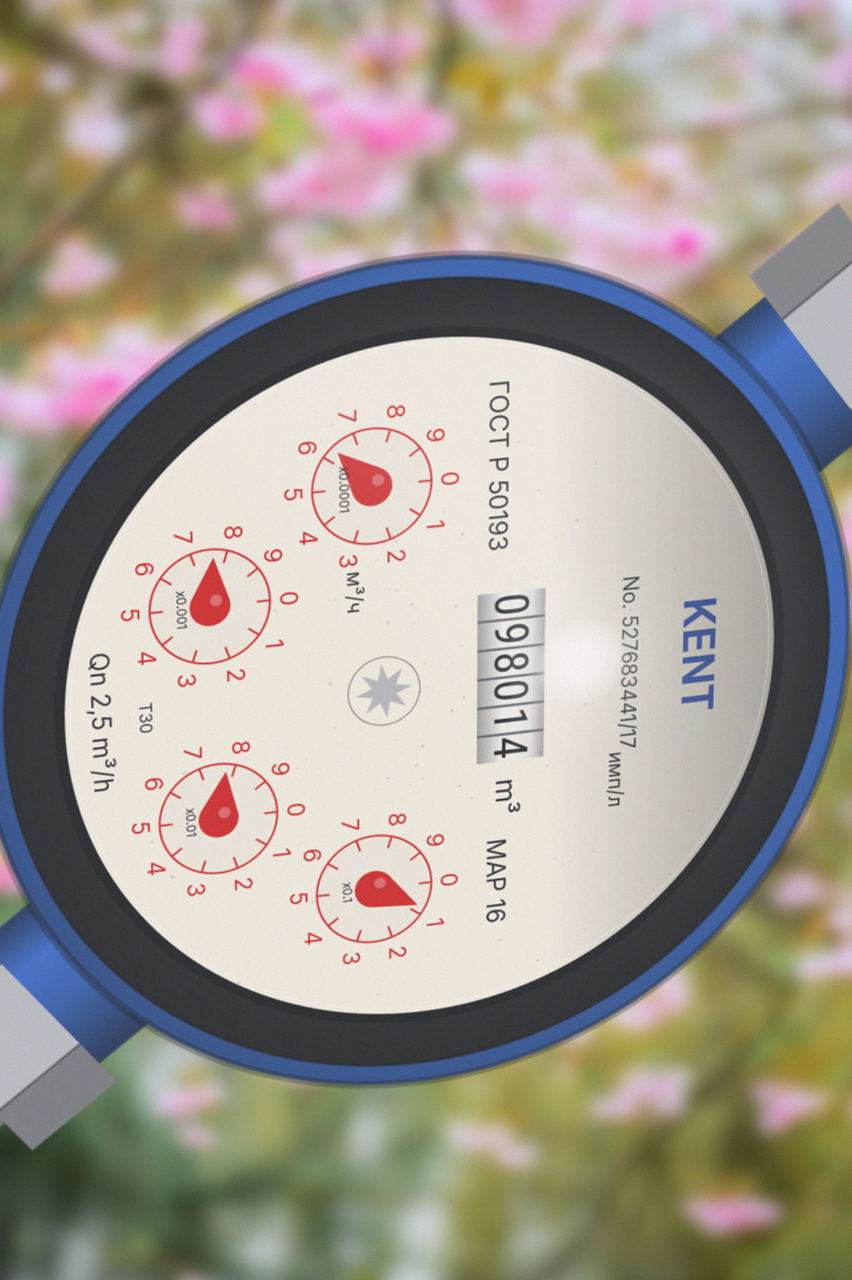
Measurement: 98014.0776 m³
